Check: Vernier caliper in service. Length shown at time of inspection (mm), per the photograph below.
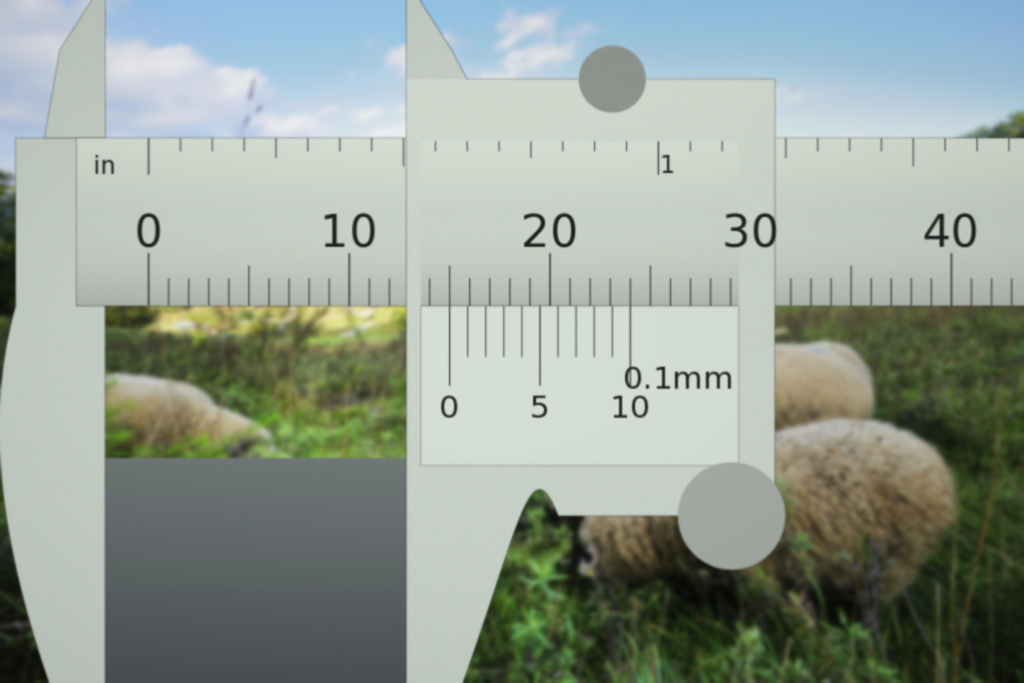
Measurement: 15.0 mm
